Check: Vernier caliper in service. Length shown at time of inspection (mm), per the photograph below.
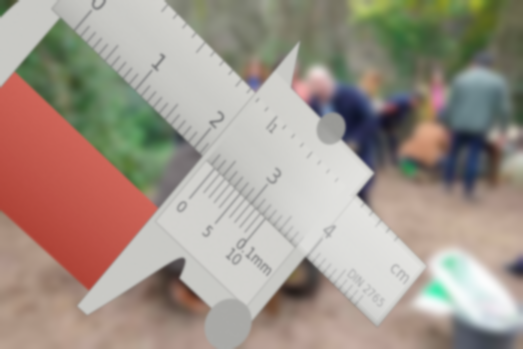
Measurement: 23.6 mm
